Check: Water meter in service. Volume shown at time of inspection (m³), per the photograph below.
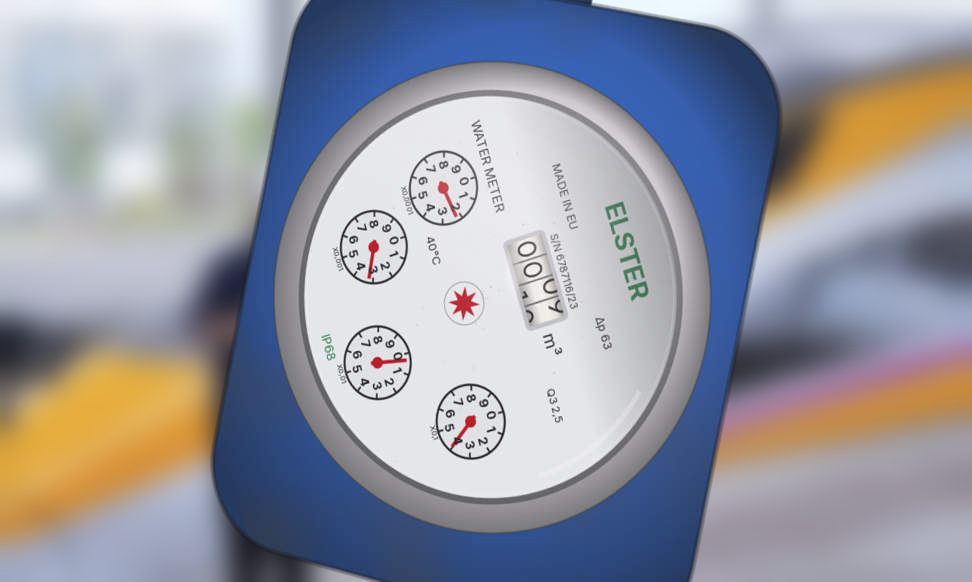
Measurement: 9.4032 m³
